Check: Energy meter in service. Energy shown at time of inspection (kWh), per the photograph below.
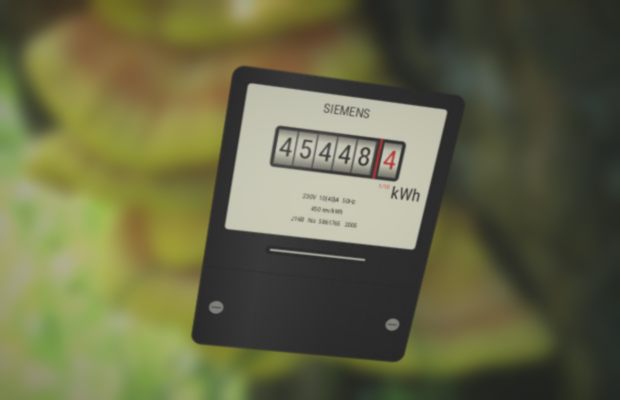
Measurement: 45448.4 kWh
